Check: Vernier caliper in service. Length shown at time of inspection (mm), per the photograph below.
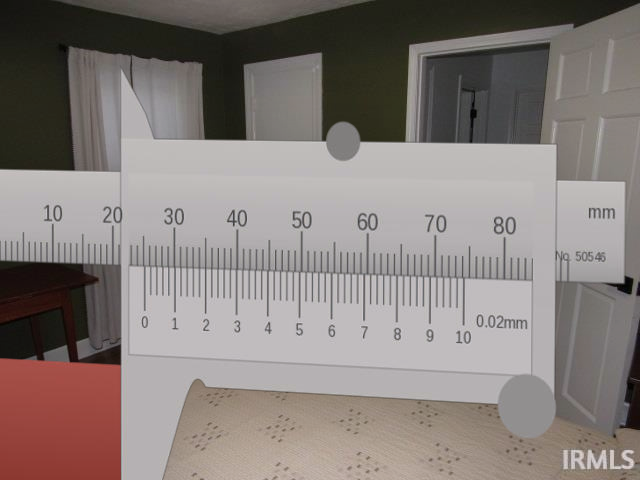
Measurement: 25.2 mm
